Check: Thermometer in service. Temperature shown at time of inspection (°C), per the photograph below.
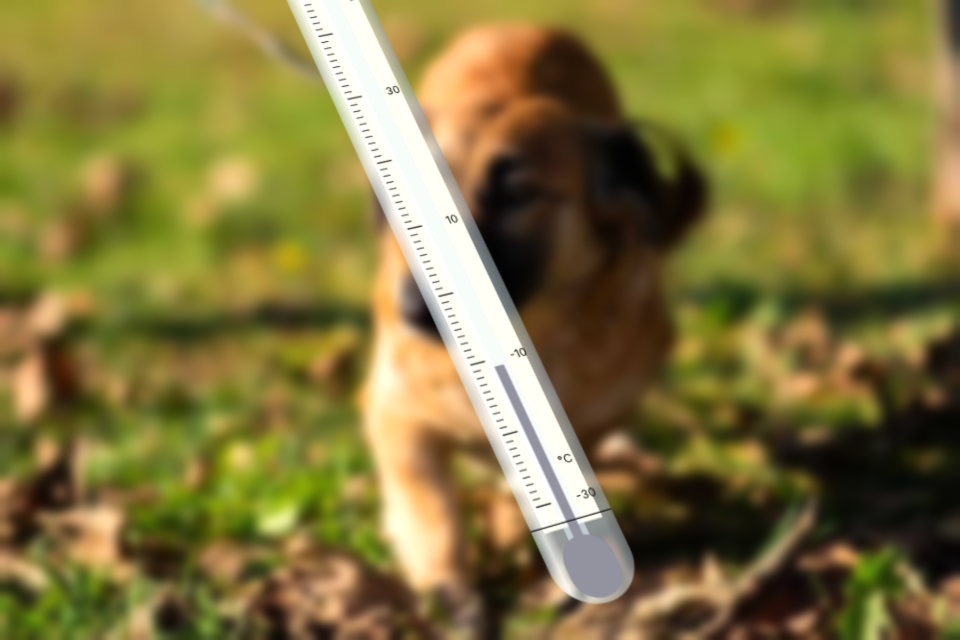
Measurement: -11 °C
